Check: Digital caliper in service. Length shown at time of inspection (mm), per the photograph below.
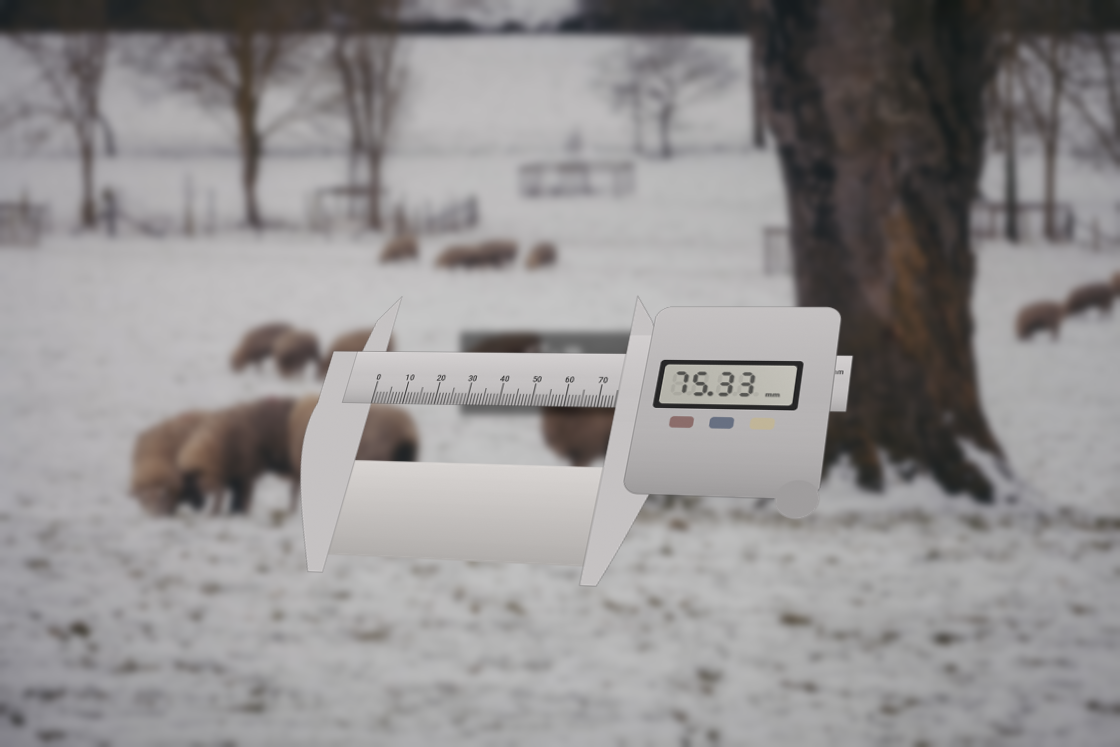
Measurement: 75.33 mm
